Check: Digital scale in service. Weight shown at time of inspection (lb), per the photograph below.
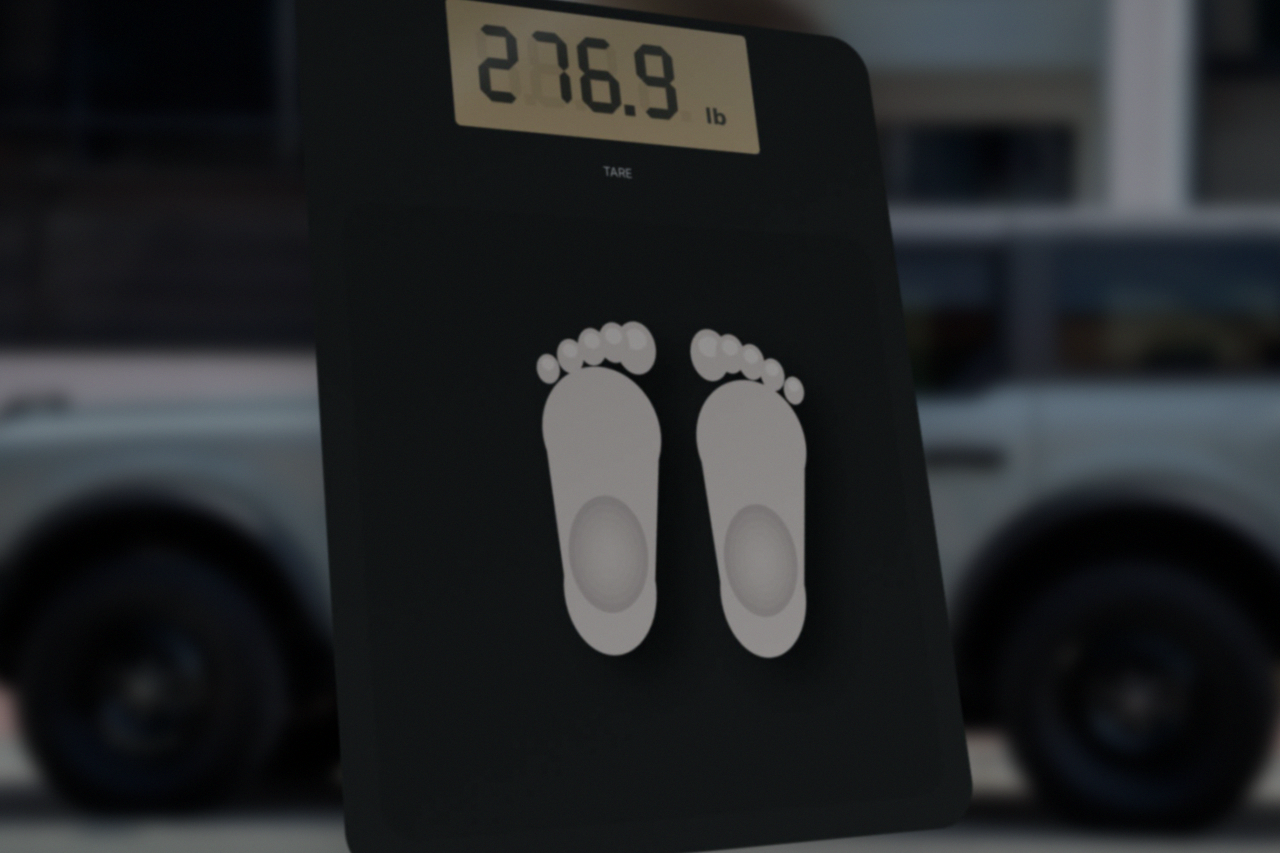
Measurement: 276.9 lb
